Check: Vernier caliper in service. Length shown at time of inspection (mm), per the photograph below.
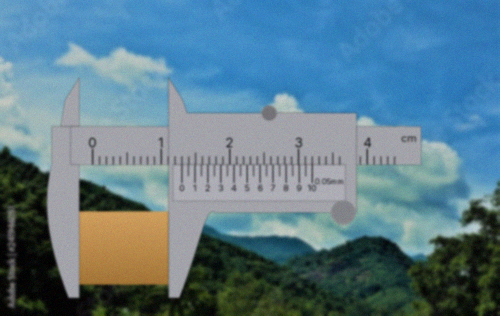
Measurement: 13.0 mm
